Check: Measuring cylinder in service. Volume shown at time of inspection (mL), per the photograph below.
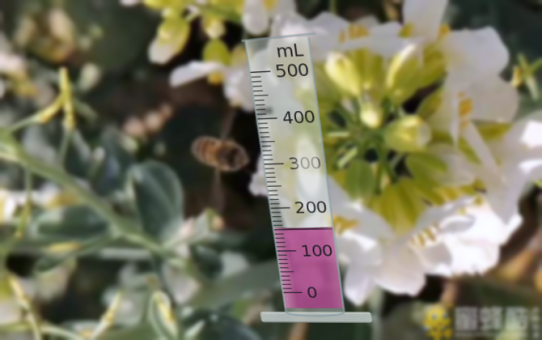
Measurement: 150 mL
